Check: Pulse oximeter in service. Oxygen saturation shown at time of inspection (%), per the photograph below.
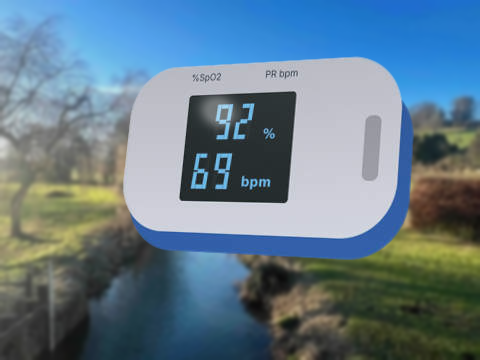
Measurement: 92 %
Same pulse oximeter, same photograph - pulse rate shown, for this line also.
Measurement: 69 bpm
